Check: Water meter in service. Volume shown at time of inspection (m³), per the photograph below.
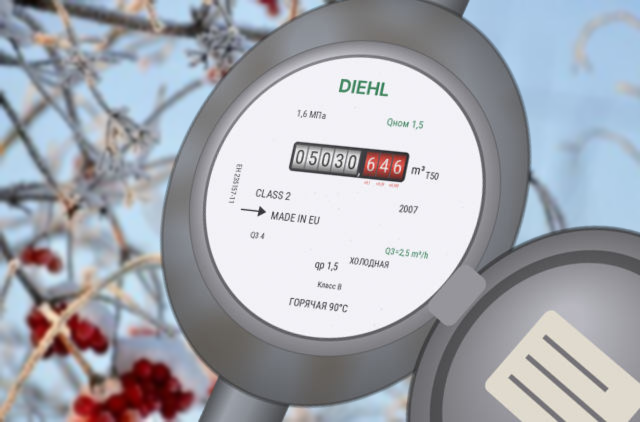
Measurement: 5030.646 m³
